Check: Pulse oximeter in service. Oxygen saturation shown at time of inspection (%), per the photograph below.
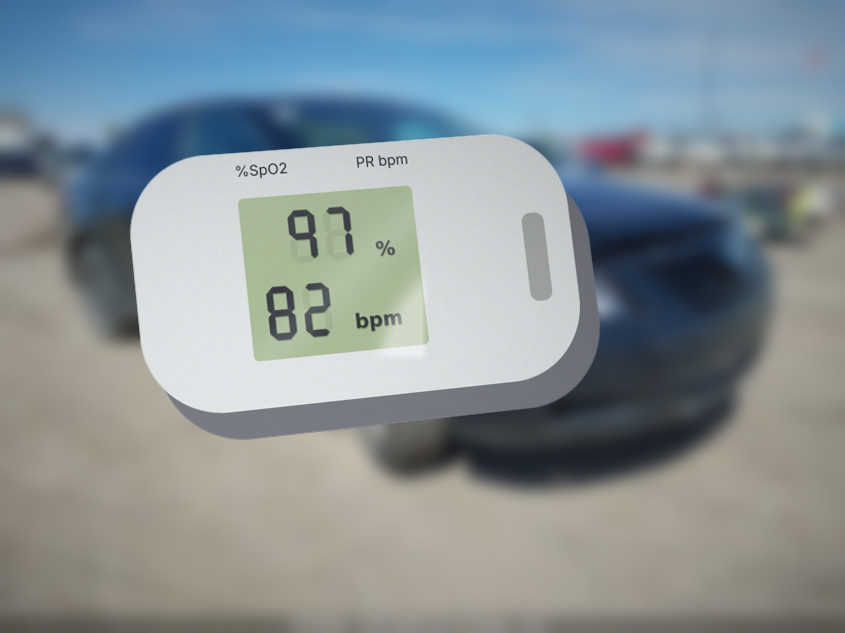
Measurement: 97 %
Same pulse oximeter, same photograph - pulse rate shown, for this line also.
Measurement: 82 bpm
